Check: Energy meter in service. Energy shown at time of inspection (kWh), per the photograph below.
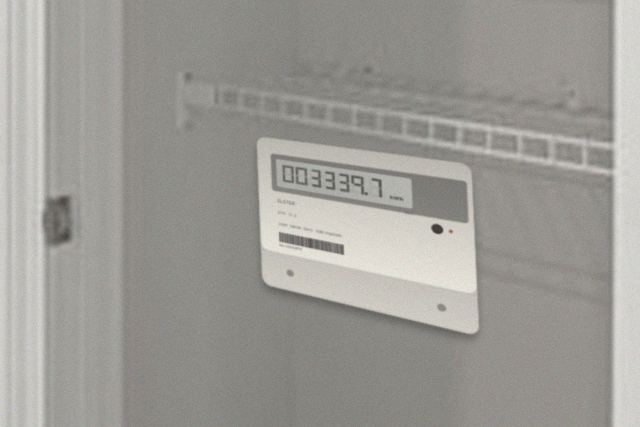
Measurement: 3339.7 kWh
